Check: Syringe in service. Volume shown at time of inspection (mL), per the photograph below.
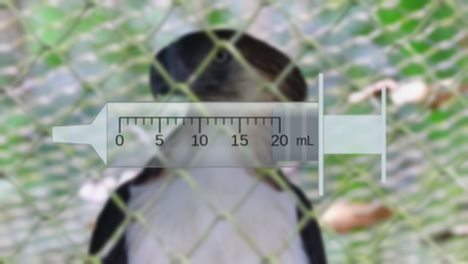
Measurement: 19 mL
